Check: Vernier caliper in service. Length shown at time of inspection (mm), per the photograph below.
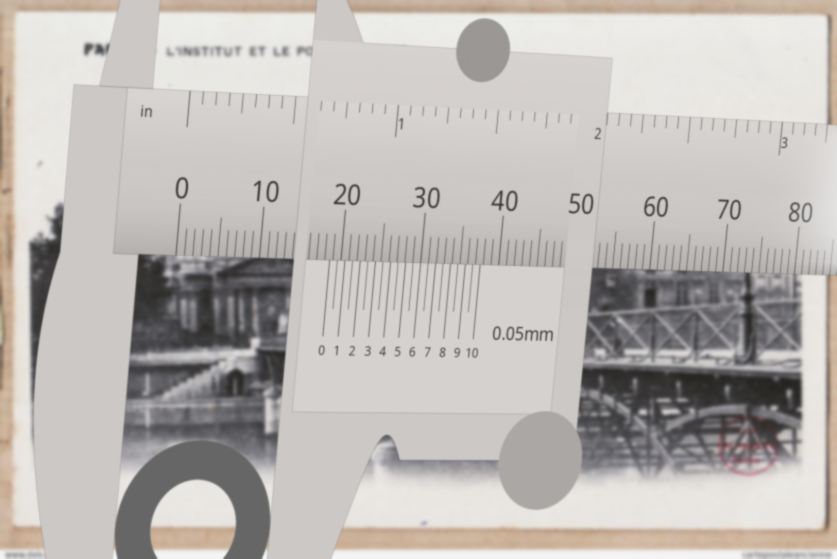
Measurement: 18.6 mm
